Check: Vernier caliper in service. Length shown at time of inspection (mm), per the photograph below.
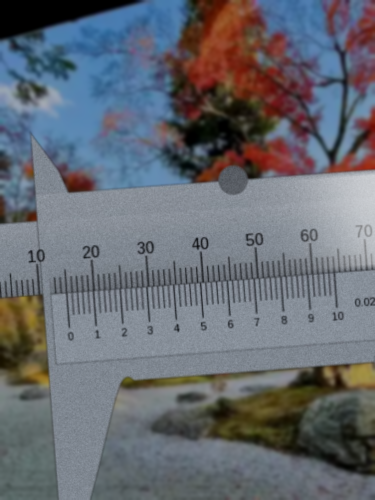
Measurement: 15.0 mm
